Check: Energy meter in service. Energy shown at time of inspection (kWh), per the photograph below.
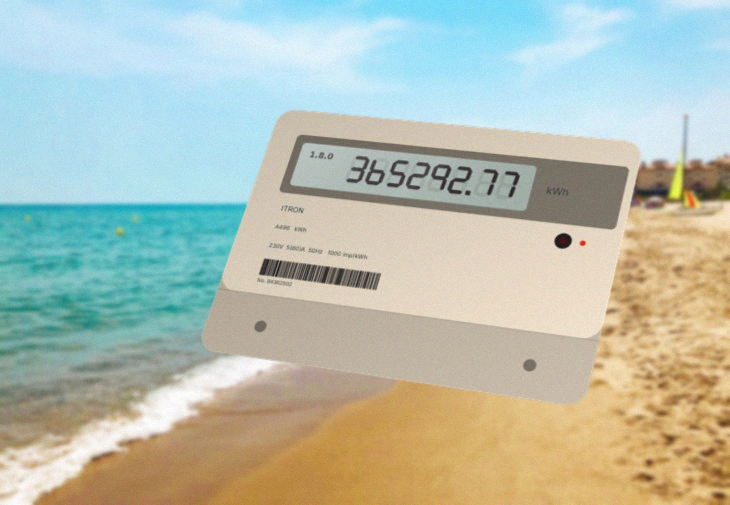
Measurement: 365292.77 kWh
